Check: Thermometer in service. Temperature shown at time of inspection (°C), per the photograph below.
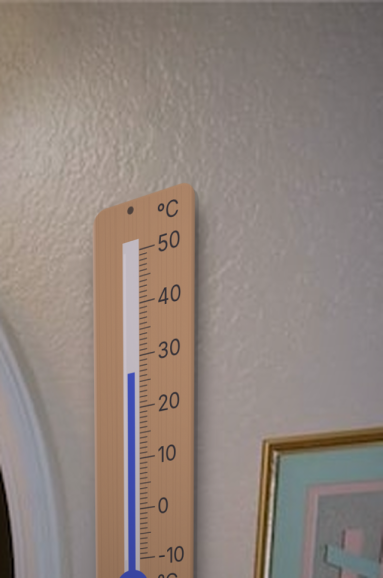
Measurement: 27 °C
